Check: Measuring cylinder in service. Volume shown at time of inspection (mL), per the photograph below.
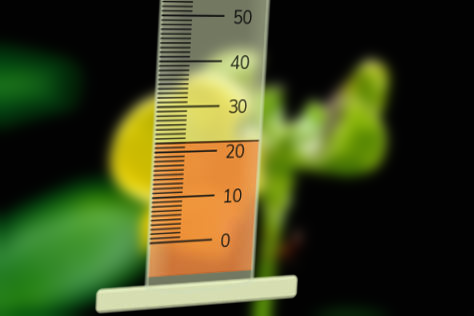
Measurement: 22 mL
